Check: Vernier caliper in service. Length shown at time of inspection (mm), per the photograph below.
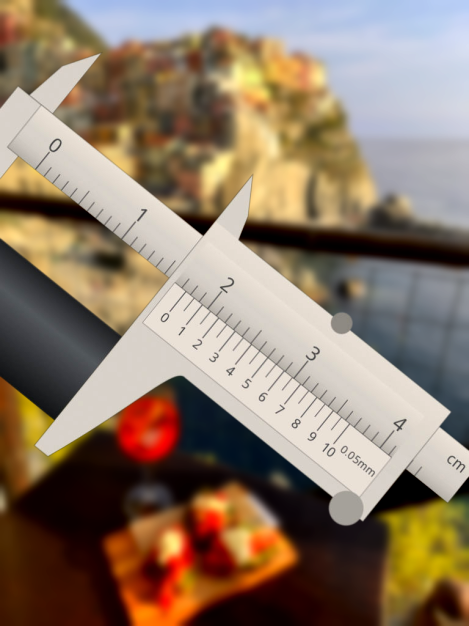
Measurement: 17.5 mm
